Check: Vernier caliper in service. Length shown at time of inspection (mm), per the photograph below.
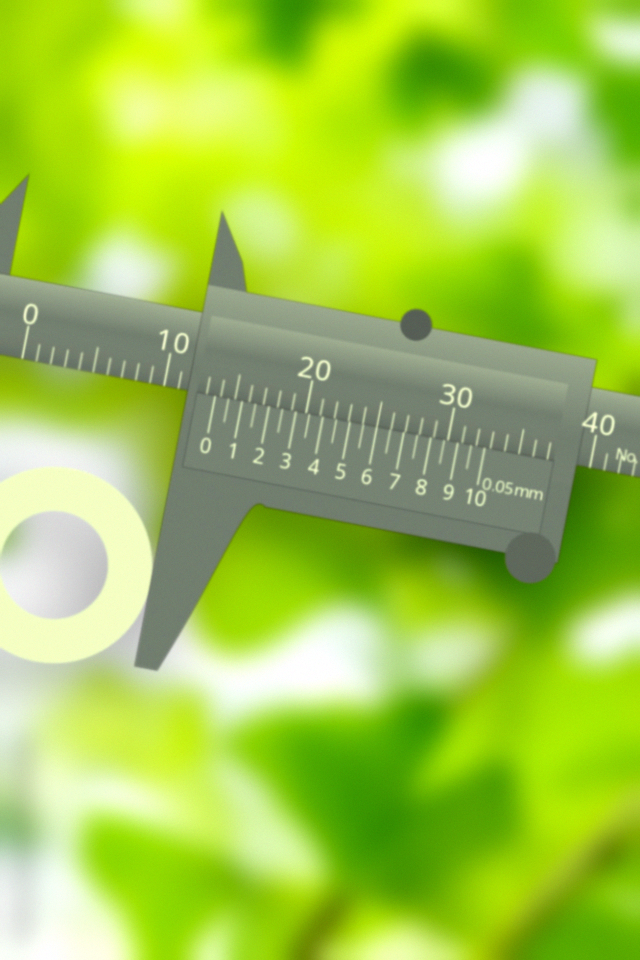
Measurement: 13.6 mm
